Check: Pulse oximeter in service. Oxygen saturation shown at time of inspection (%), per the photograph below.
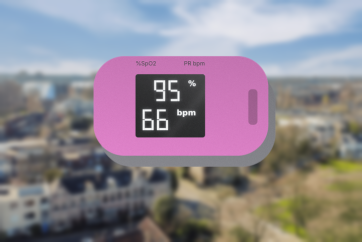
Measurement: 95 %
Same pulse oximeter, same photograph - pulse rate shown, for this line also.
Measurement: 66 bpm
